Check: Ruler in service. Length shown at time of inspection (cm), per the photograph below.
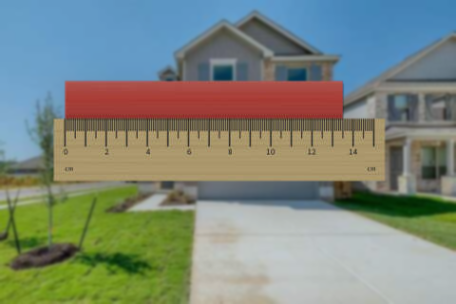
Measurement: 13.5 cm
